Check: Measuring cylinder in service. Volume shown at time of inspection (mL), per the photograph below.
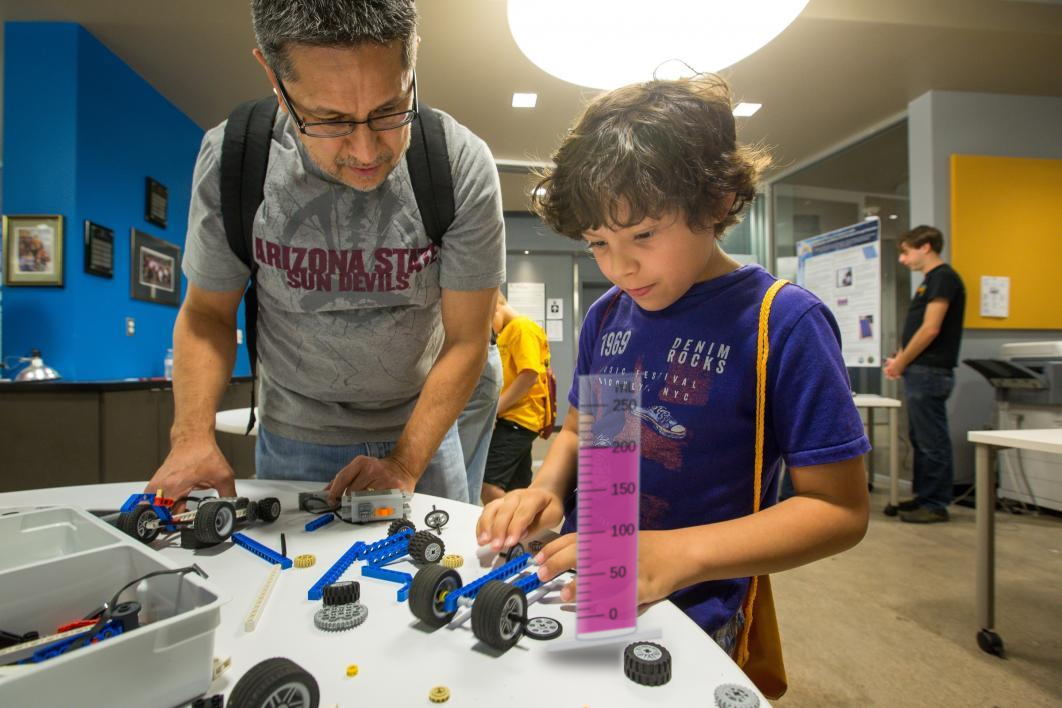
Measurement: 200 mL
